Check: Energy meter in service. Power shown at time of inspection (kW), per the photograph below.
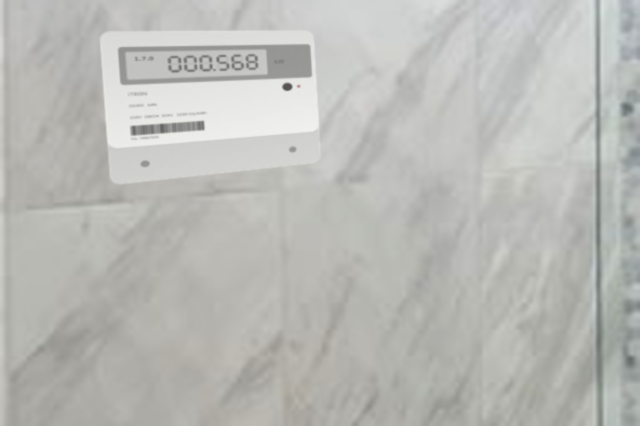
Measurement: 0.568 kW
